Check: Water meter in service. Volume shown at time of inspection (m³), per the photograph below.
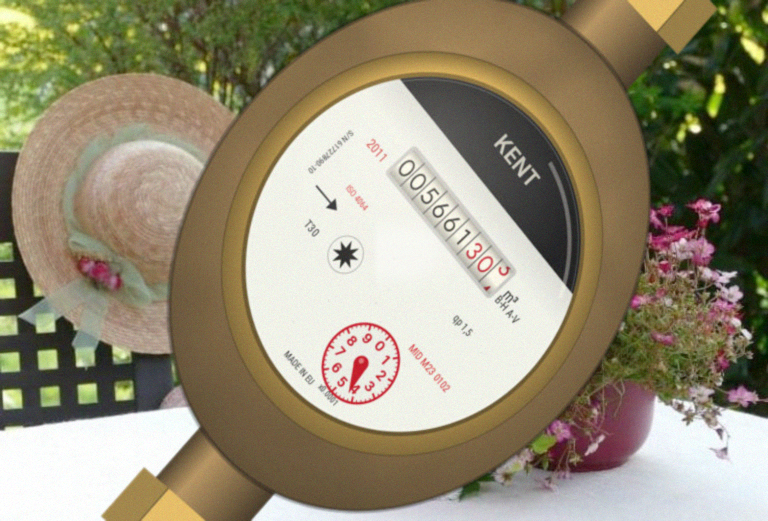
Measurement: 5661.3034 m³
